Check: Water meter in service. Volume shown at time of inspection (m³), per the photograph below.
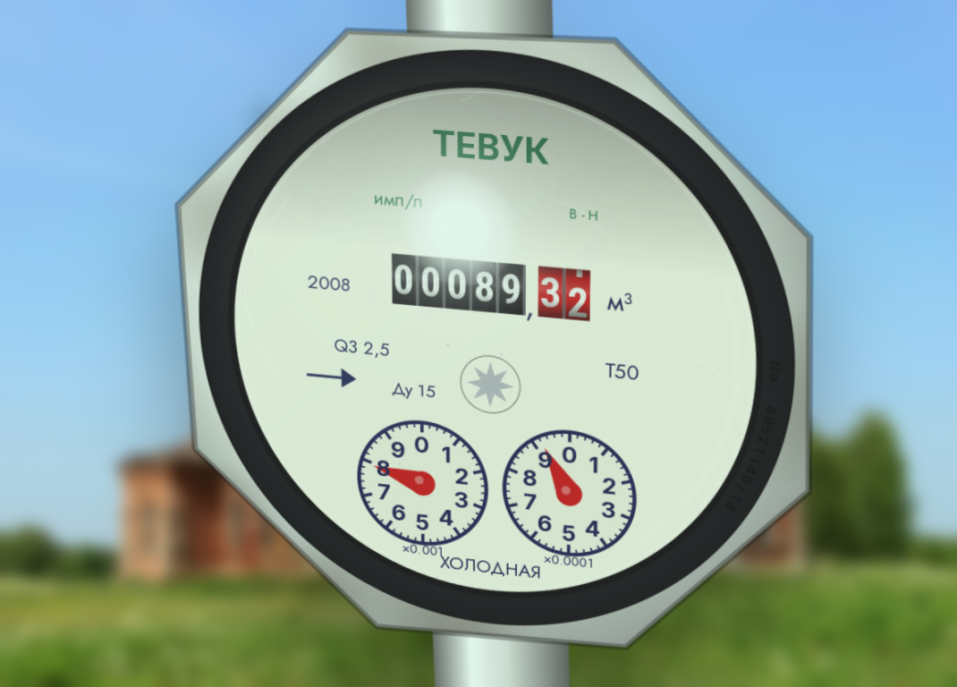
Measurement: 89.3179 m³
